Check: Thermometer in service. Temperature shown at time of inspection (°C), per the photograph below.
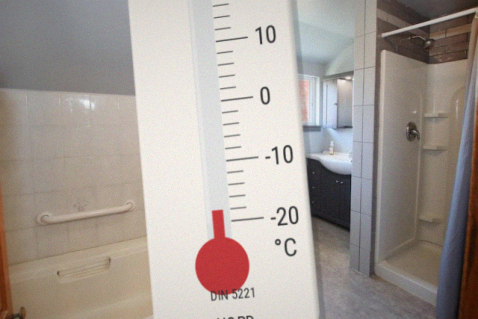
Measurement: -18 °C
